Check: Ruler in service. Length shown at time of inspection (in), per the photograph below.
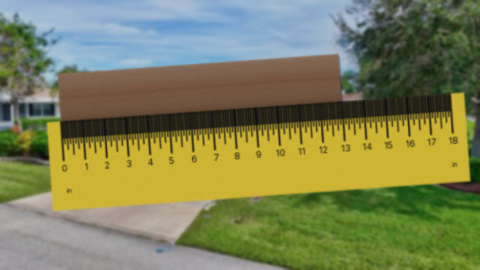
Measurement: 13 in
